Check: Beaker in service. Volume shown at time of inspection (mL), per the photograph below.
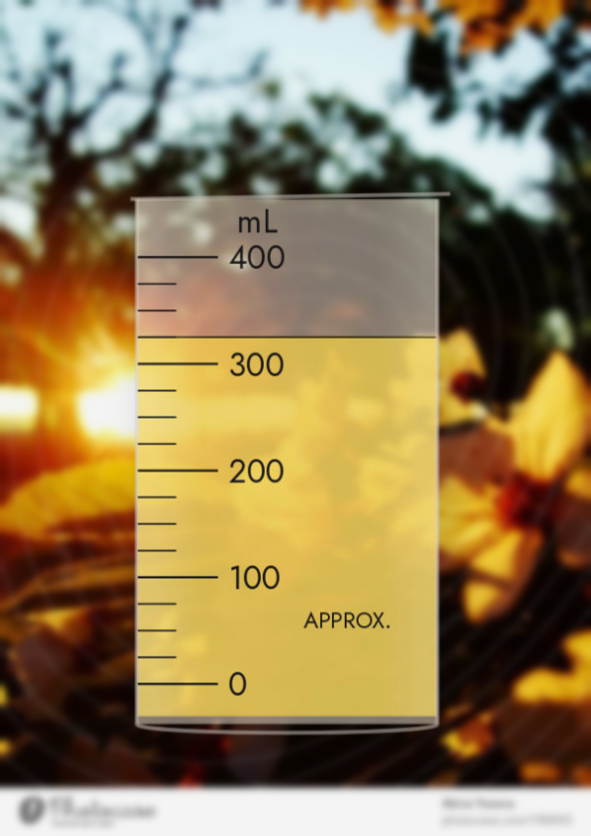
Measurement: 325 mL
